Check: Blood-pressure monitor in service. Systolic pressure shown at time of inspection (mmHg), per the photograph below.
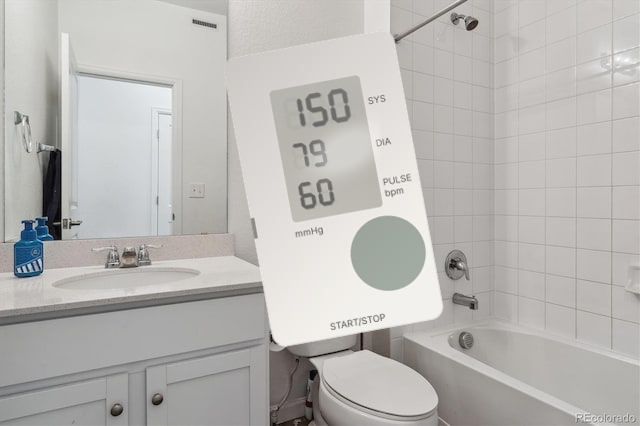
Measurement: 150 mmHg
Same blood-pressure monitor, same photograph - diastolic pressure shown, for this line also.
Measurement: 79 mmHg
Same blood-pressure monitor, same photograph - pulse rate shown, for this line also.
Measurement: 60 bpm
